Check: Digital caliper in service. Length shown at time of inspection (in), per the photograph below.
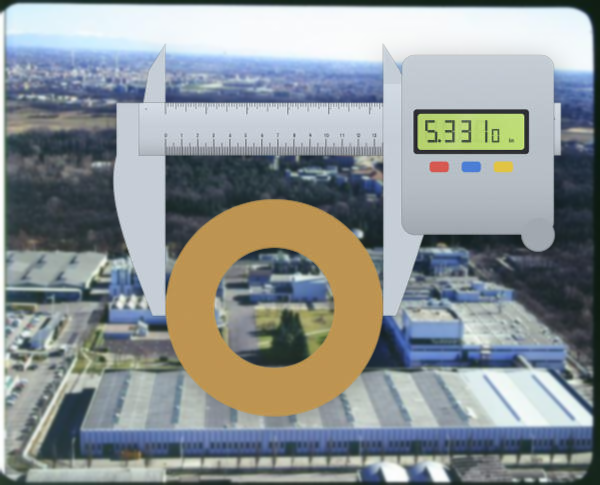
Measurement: 5.3310 in
